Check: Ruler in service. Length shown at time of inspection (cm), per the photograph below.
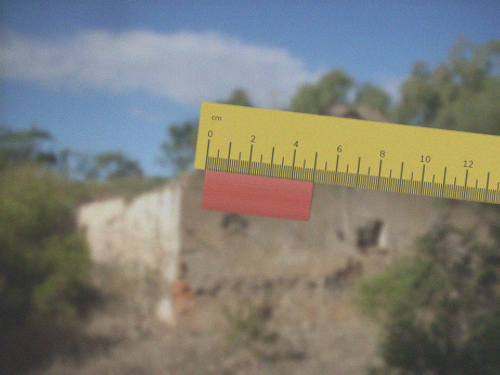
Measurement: 5 cm
